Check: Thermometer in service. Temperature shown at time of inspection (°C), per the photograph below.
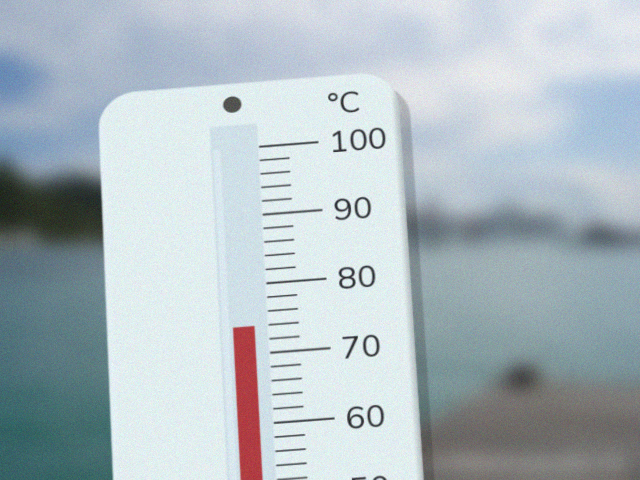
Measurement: 74 °C
